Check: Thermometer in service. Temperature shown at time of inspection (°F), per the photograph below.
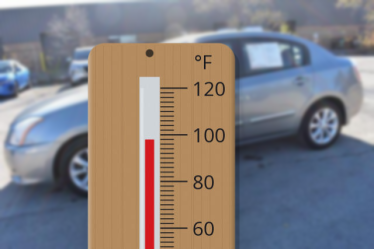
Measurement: 98 °F
